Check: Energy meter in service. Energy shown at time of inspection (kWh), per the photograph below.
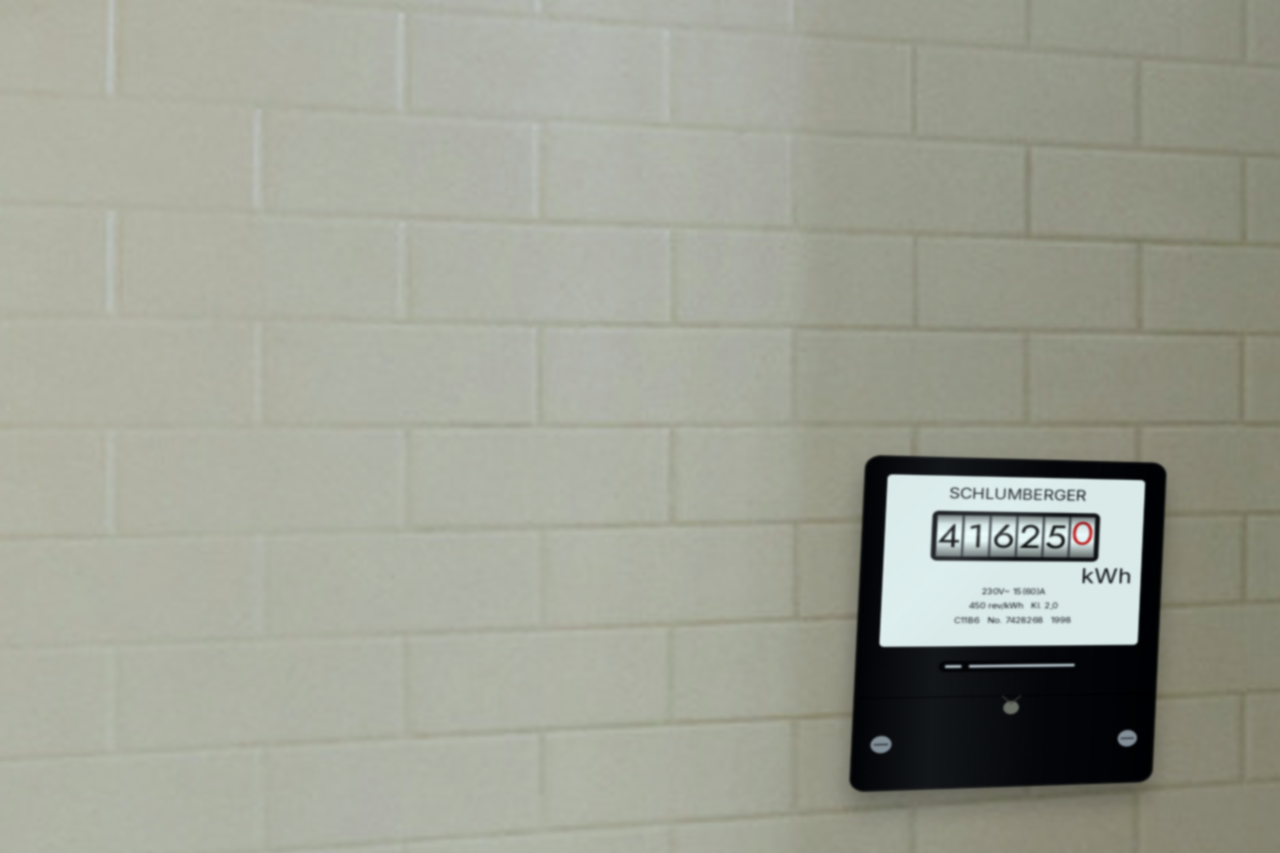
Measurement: 41625.0 kWh
